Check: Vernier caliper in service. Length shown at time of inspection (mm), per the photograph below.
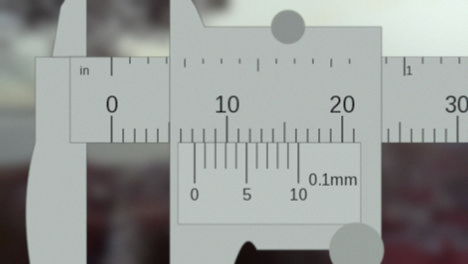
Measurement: 7.2 mm
